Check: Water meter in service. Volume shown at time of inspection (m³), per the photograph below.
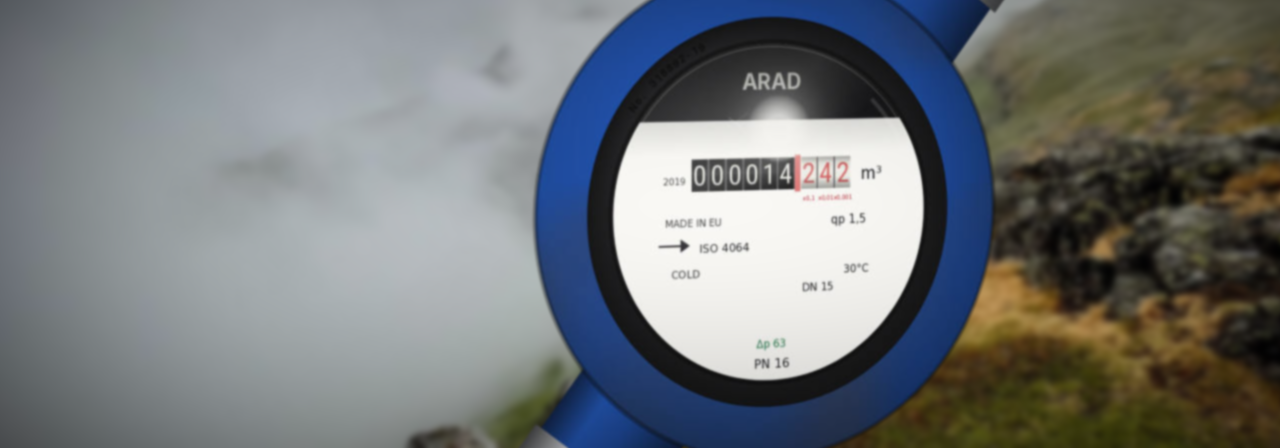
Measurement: 14.242 m³
